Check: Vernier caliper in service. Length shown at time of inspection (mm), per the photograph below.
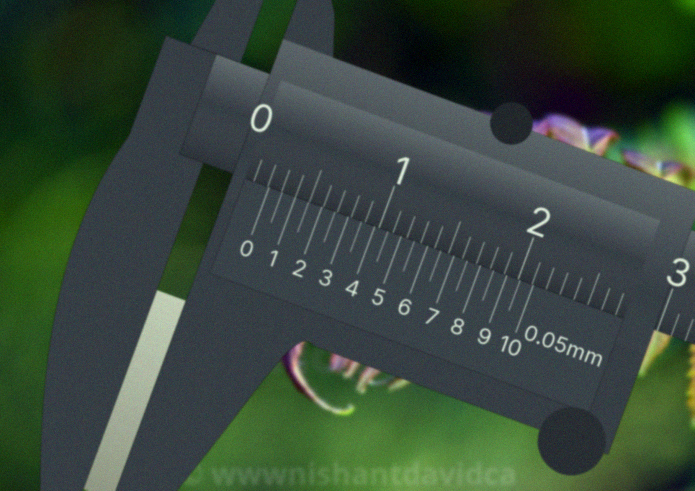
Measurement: 2.1 mm
